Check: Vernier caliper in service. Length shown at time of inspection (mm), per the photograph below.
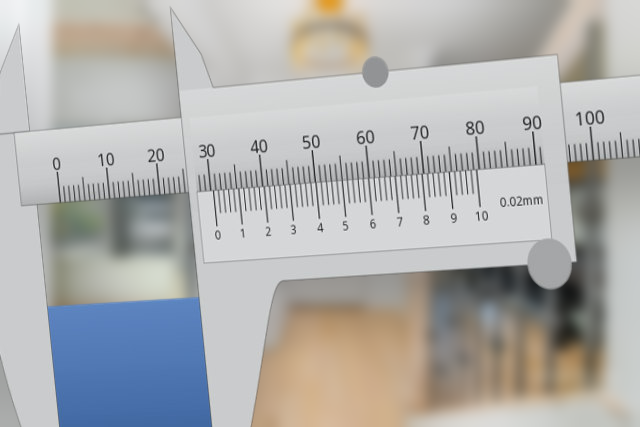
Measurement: 30.5 mm
